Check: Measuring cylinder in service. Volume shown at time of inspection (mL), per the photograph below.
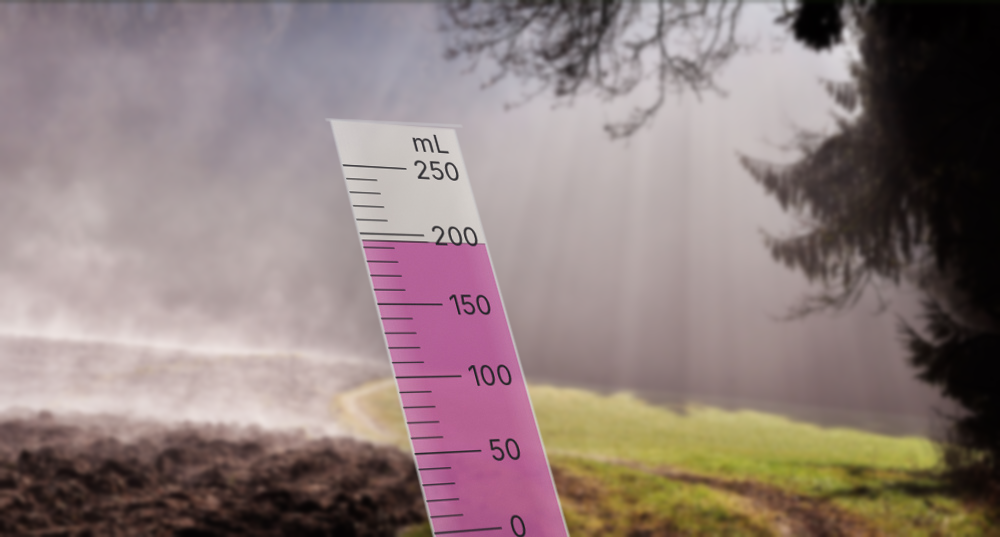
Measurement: 195 mL
